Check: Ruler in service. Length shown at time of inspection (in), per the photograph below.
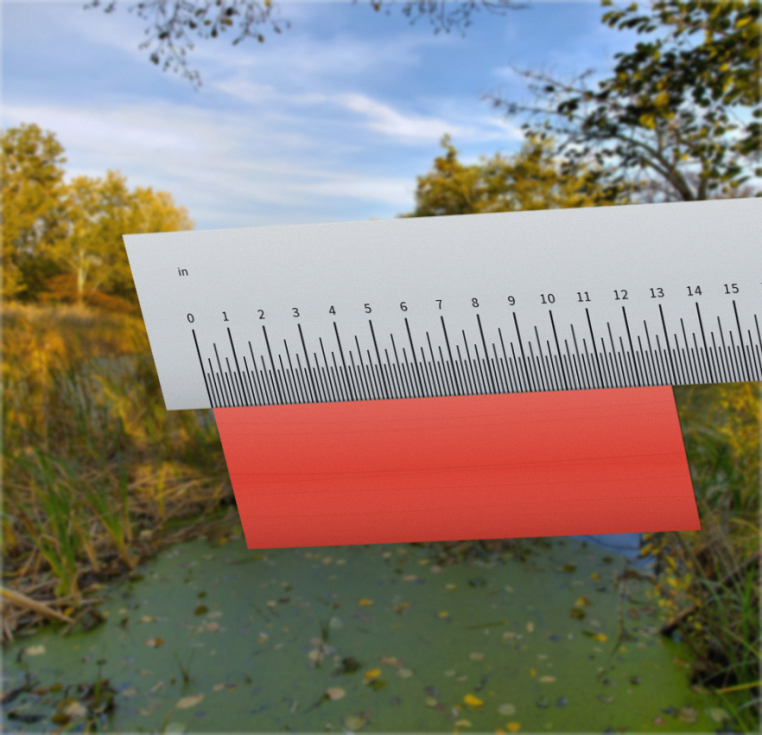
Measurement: 12.875 in
